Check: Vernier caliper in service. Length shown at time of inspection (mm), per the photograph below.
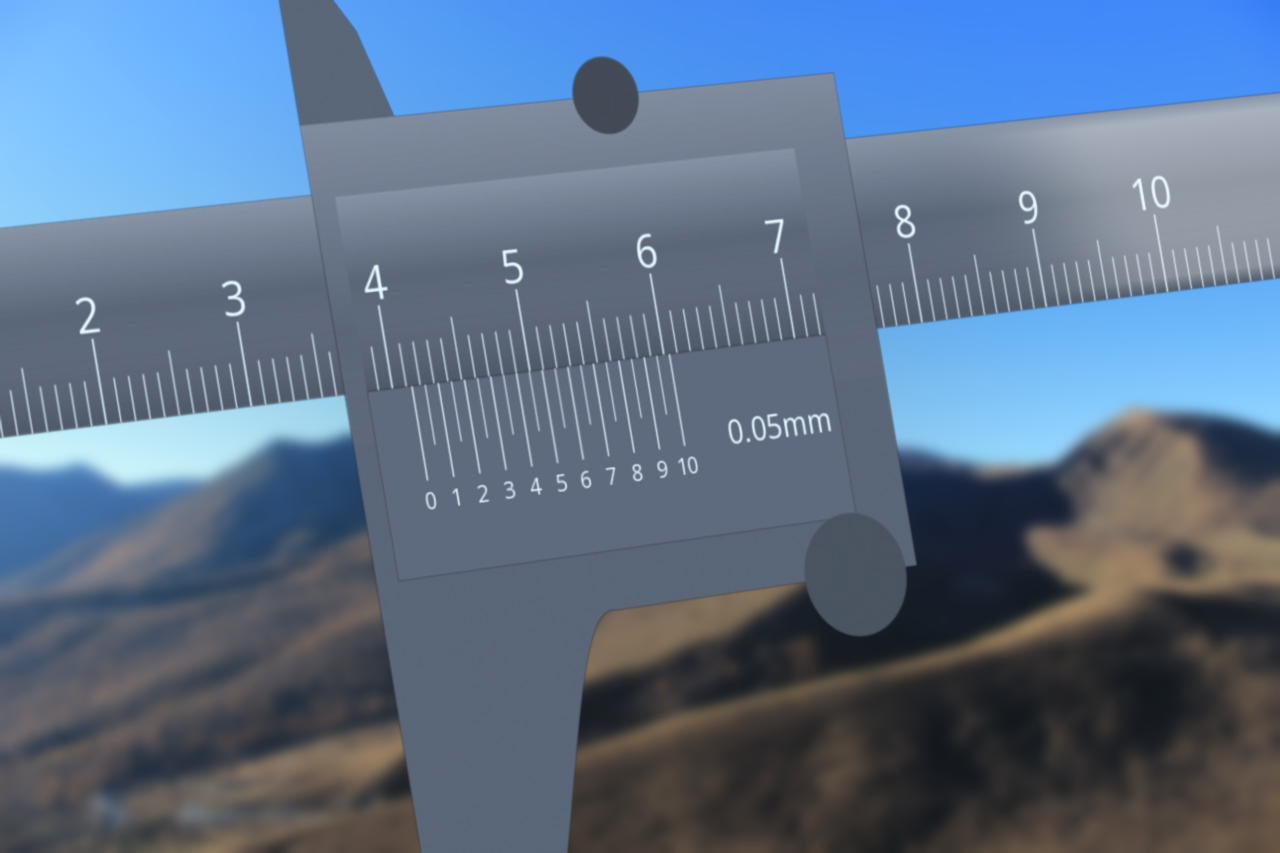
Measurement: 41.4 mm
